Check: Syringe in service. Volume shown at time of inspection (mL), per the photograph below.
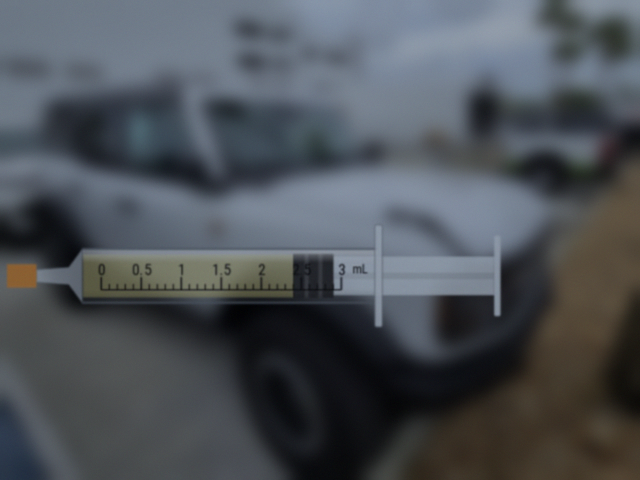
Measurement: 2.4 mL
